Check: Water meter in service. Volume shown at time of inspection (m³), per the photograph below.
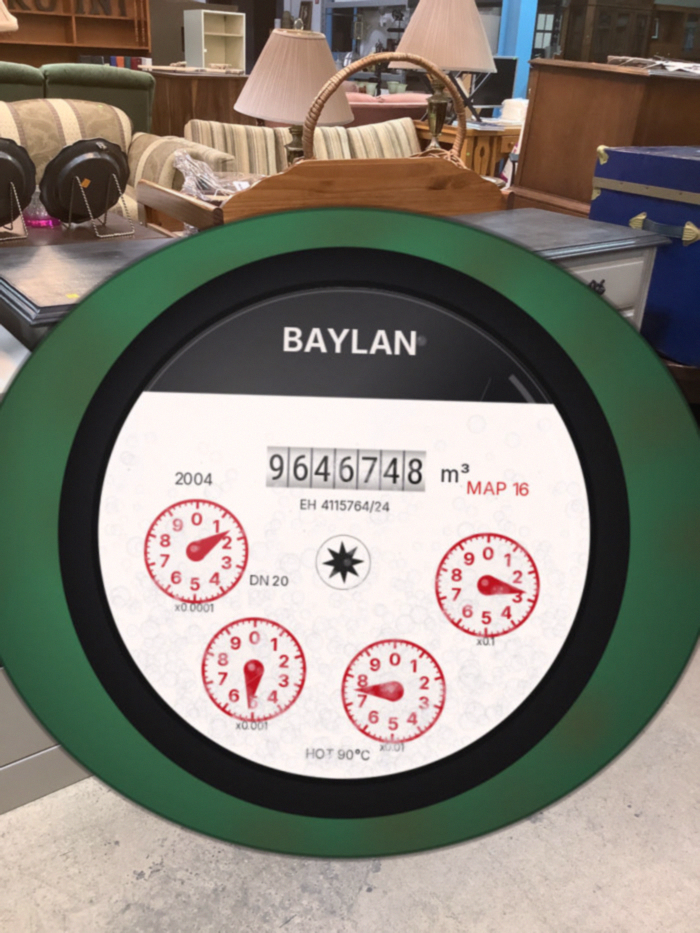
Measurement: 9646748.2751 m³
